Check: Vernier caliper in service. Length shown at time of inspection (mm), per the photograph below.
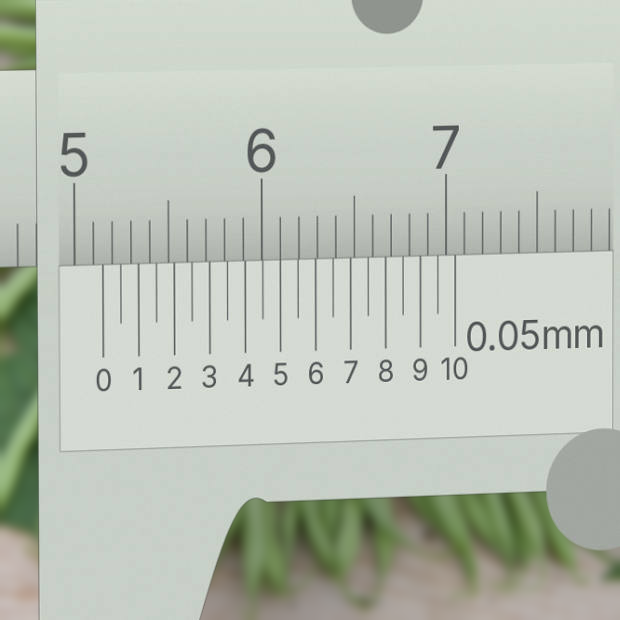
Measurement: 51.5 mm
